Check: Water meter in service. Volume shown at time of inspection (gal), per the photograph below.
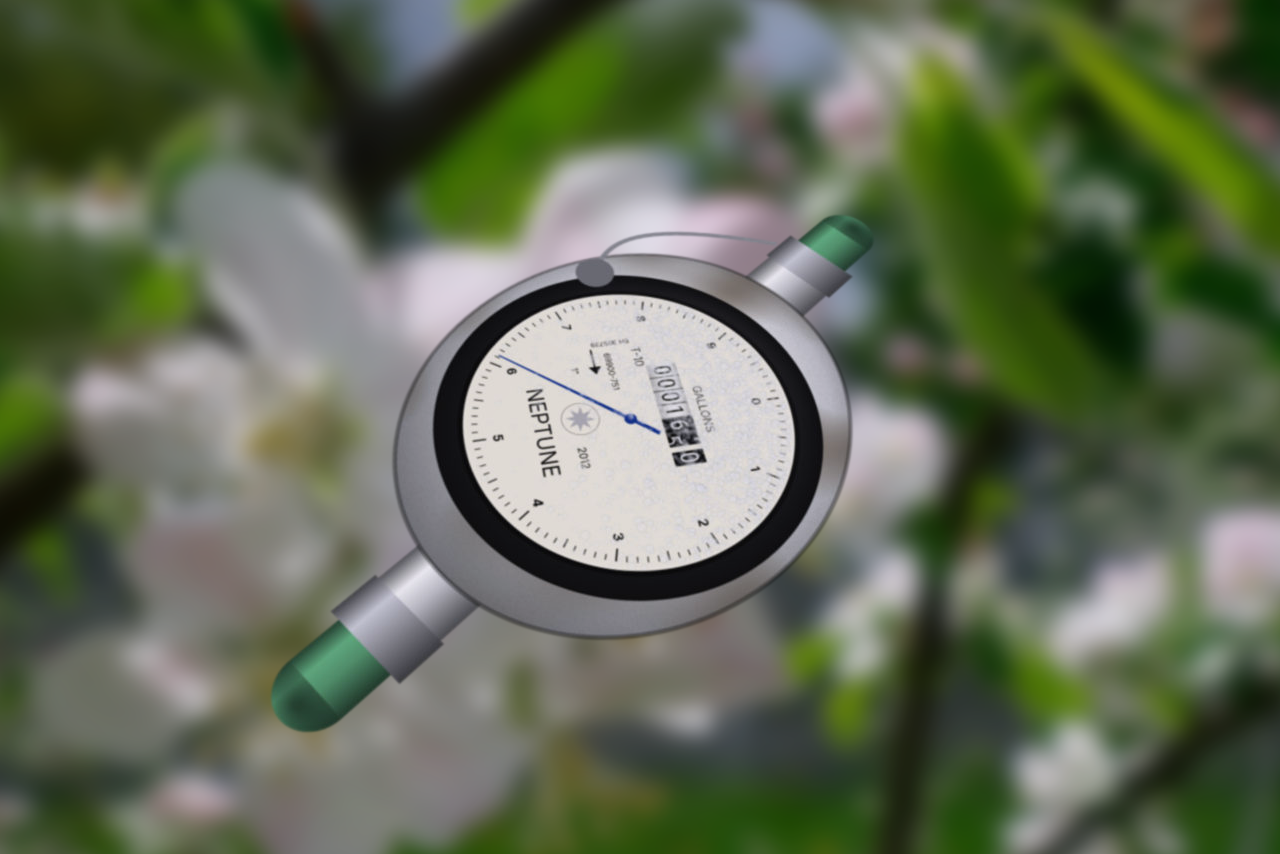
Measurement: 1646.1 gal
